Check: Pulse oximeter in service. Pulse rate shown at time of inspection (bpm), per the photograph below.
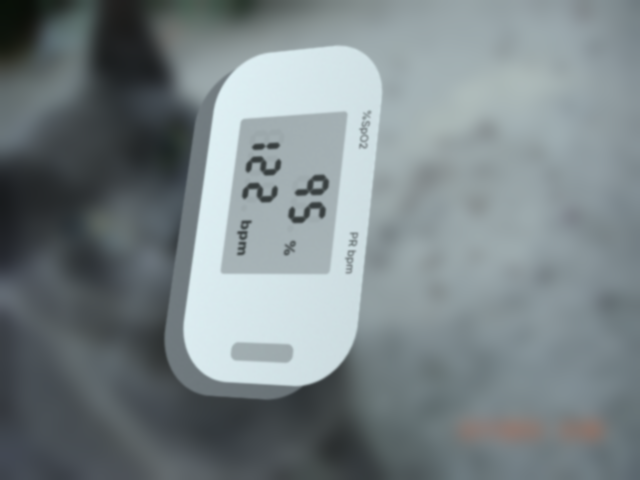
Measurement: 122 bpm
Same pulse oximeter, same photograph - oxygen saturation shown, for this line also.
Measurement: 95 %
